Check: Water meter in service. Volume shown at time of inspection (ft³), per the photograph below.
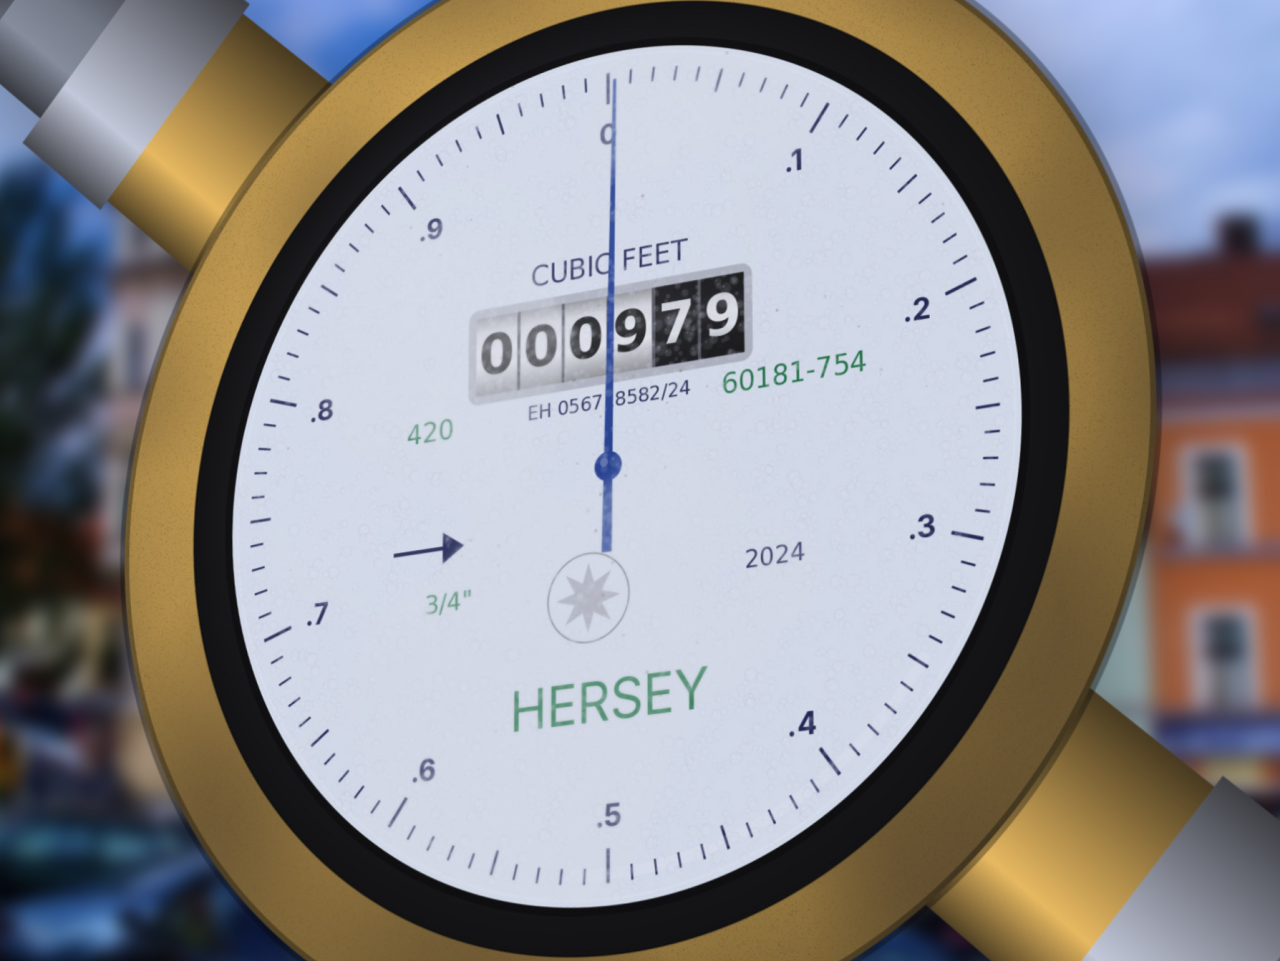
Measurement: 979.00 ft³
